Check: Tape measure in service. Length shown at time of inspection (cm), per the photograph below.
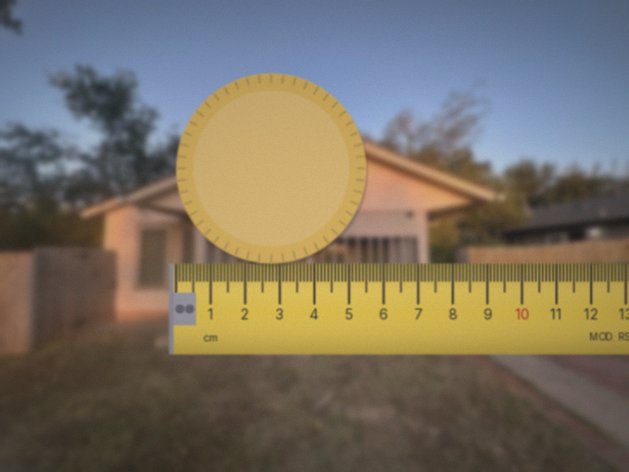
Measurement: 5.5 cm
